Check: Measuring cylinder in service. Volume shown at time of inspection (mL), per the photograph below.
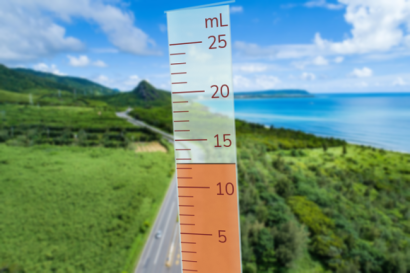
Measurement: 12.5 mL
